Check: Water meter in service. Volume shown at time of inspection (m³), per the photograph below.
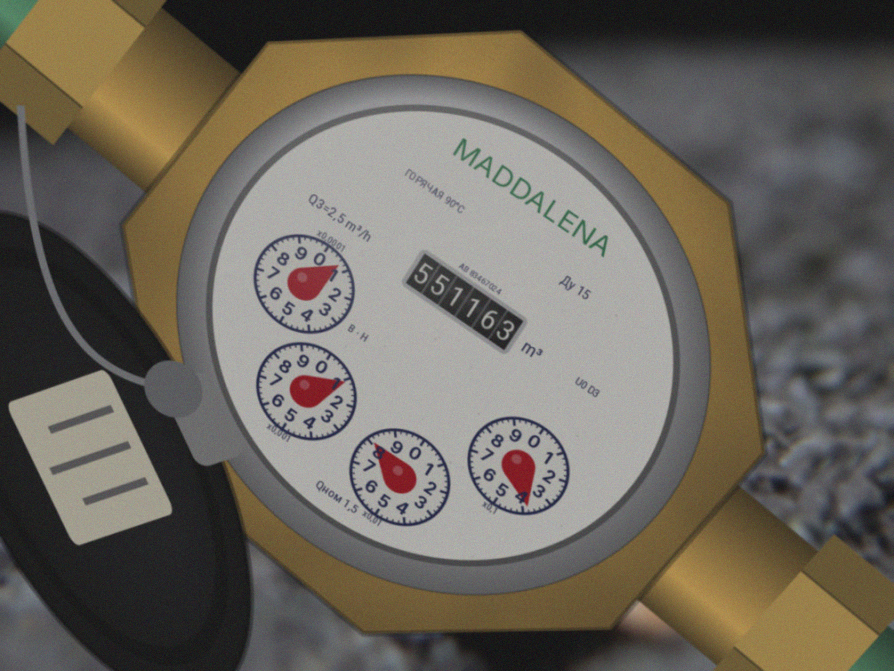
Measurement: 551163.3810 m³
